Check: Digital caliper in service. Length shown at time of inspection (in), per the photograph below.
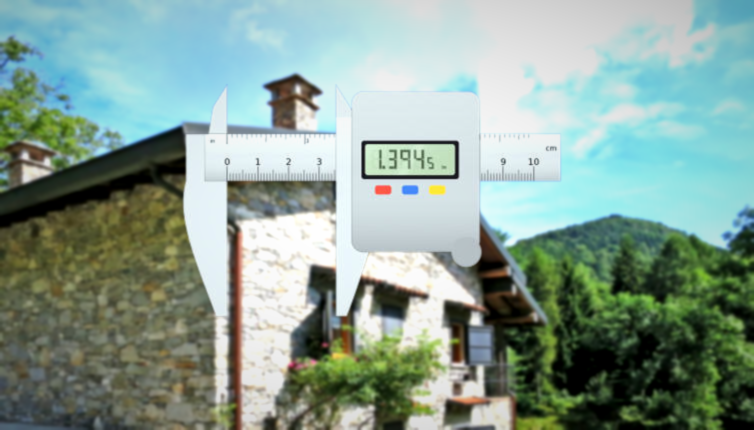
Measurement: 1.3945 in
